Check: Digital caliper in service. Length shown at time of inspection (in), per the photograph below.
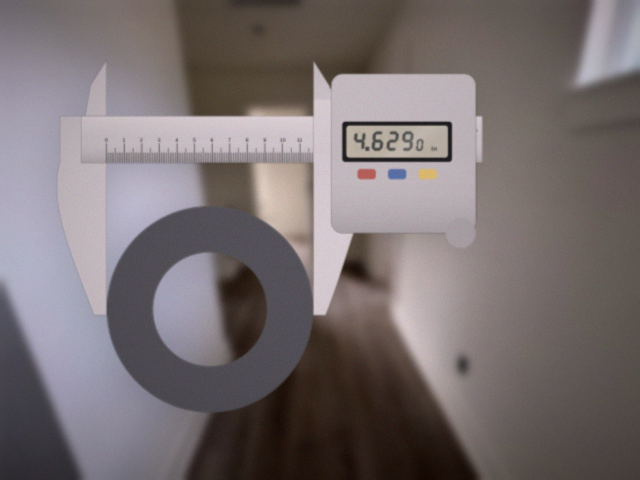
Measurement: 4.6290 in
